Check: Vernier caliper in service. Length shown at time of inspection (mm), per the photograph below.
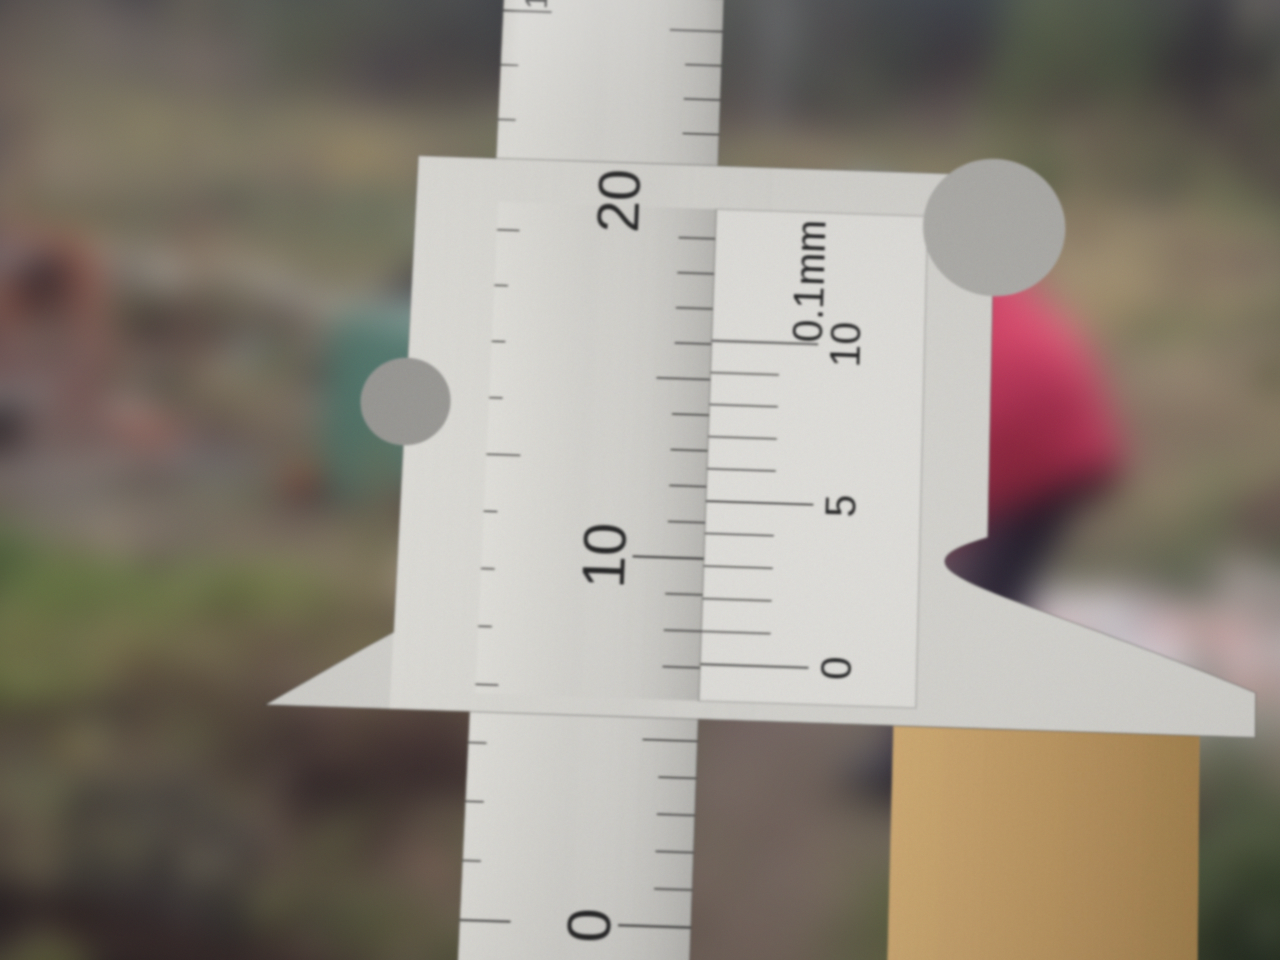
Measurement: 7.1 mm
